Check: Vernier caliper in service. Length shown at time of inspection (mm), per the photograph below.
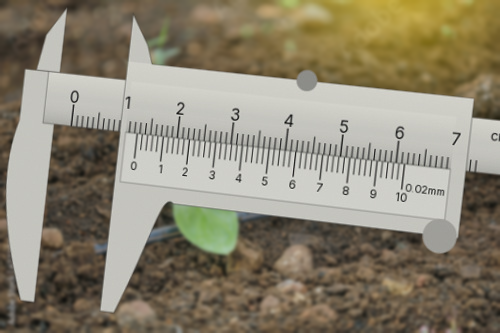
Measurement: 12.5 mm
